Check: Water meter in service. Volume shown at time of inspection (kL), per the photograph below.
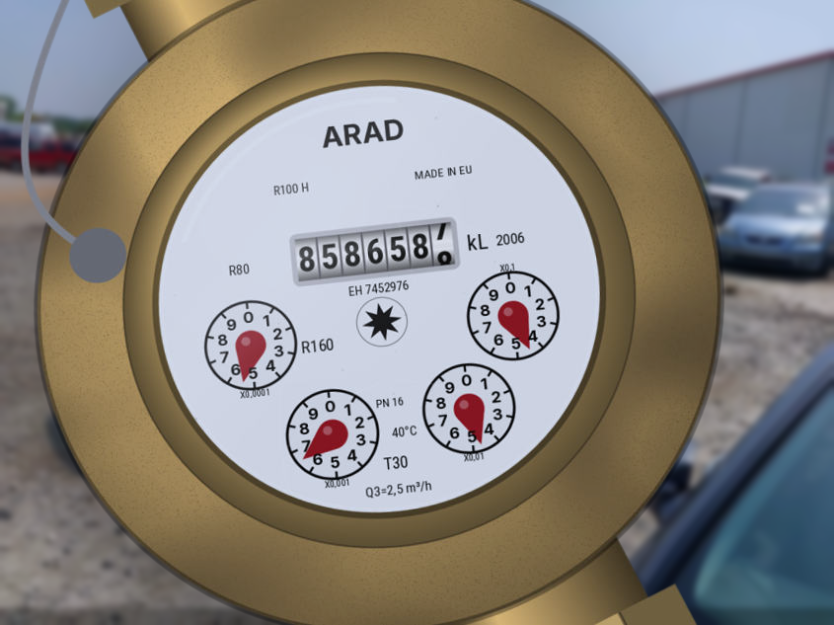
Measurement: 8586587.4465 kL
